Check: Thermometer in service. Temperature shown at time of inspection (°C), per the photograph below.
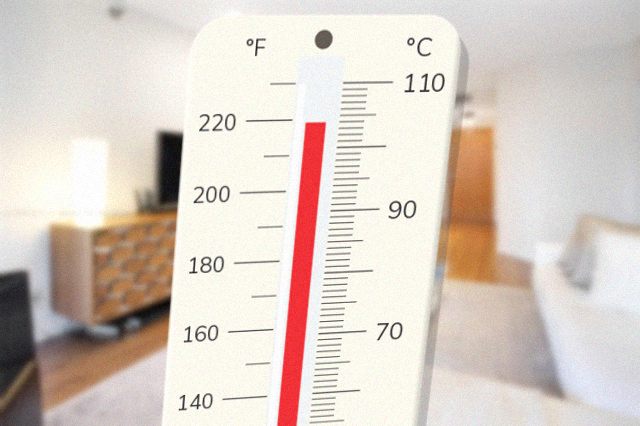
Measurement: 104 °C
